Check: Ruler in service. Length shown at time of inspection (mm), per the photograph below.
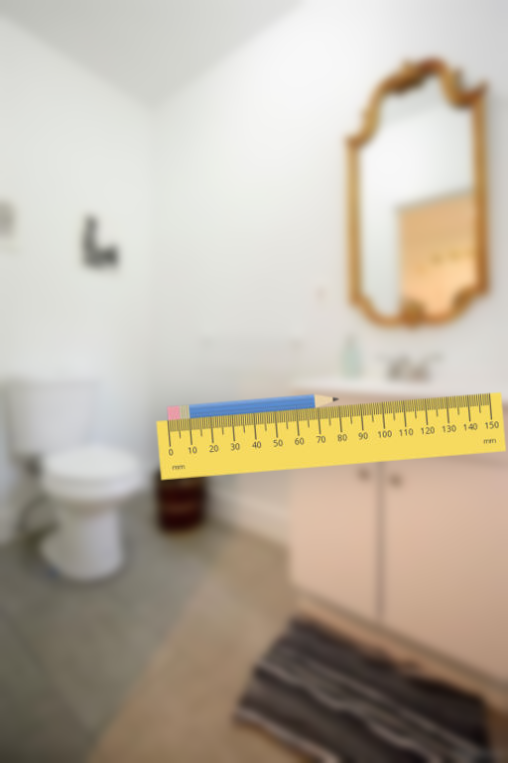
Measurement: 80 mm
